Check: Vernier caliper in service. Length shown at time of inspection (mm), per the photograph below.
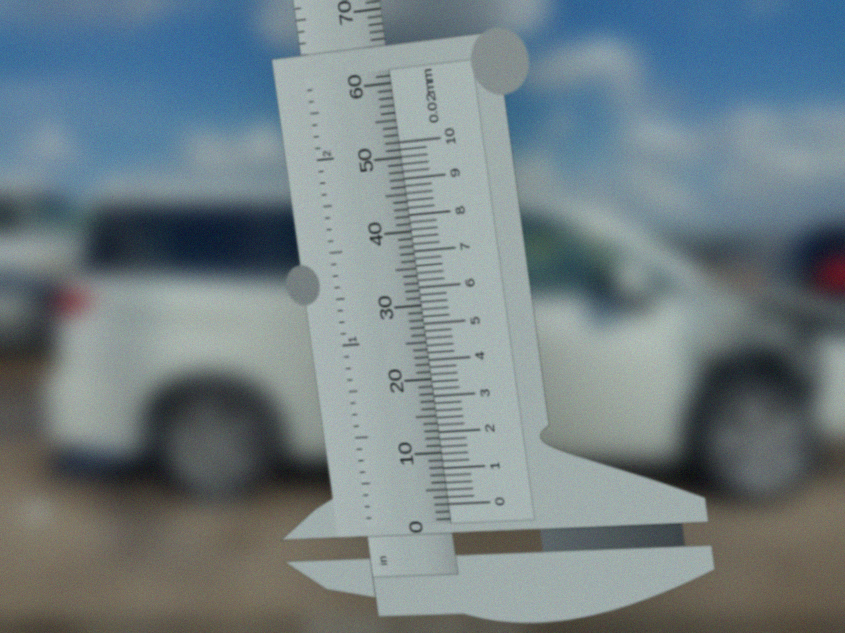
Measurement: 3.0 mm
